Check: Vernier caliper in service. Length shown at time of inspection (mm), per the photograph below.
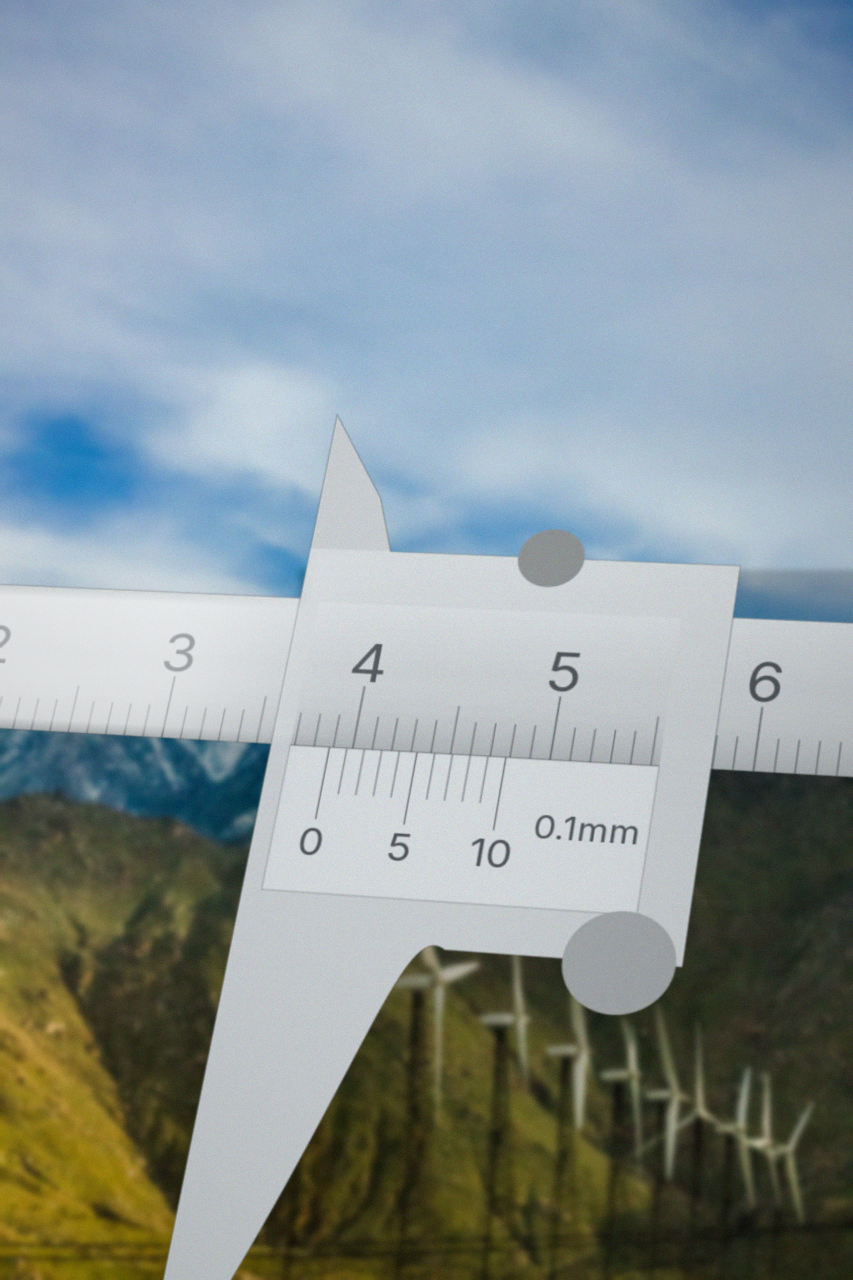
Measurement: 38.8 mm
